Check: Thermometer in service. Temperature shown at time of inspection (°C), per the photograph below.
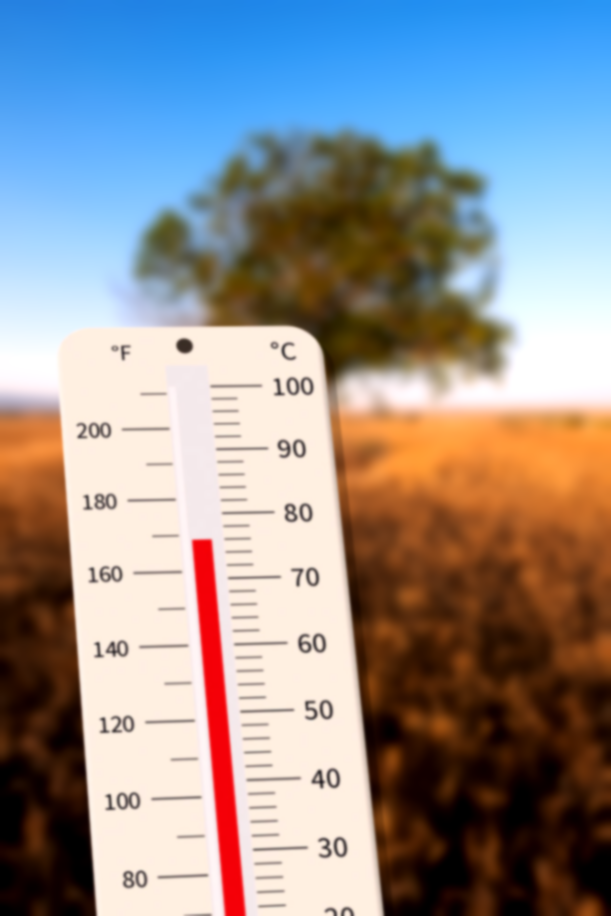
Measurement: 76 °C
